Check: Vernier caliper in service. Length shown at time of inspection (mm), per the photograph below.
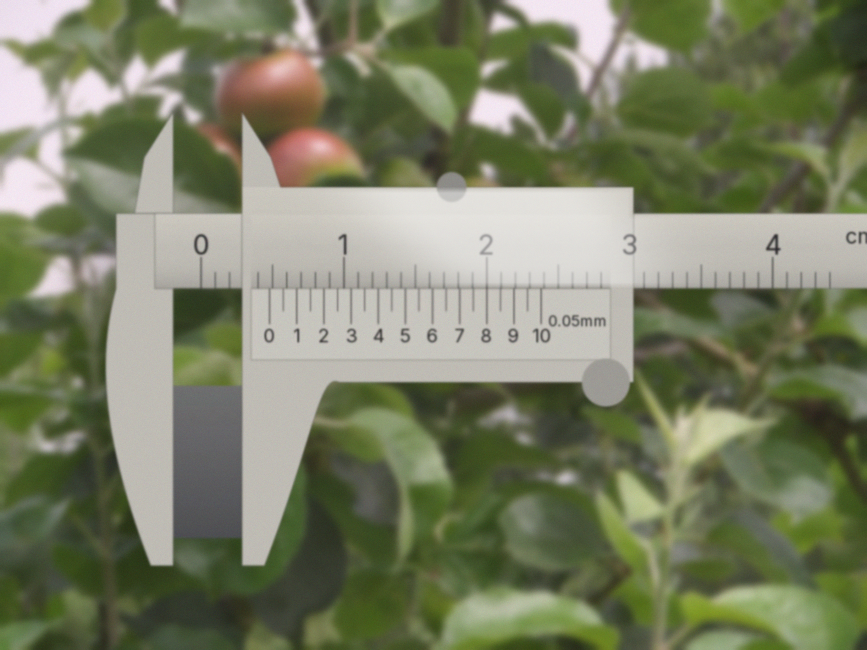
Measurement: 4.8 mm
